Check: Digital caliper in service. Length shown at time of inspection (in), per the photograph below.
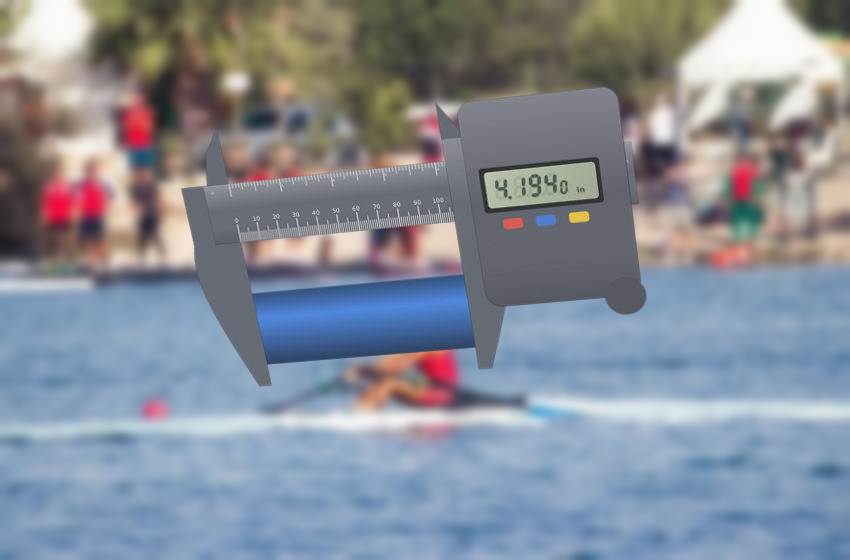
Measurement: 4.1940 in
